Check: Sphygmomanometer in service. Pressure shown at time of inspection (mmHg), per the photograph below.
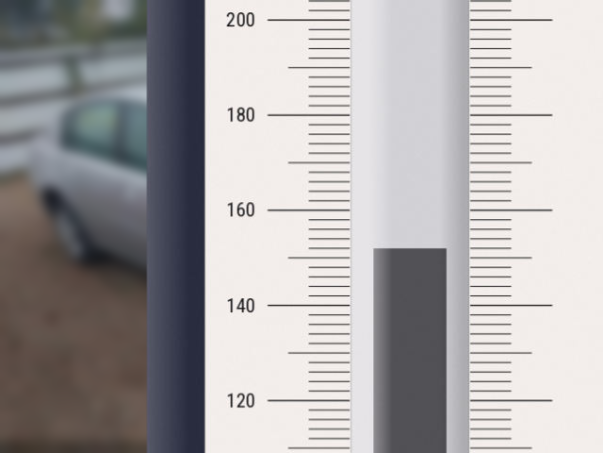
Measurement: 152 mmHg
